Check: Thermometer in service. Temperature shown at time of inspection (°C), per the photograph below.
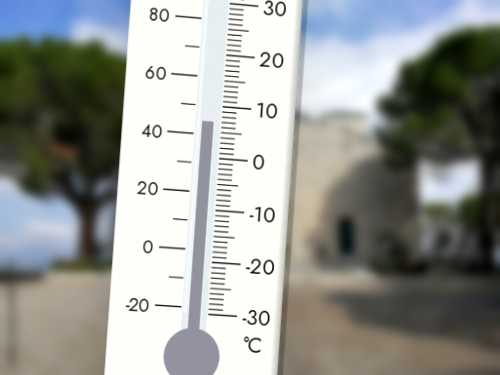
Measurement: 7 °C
